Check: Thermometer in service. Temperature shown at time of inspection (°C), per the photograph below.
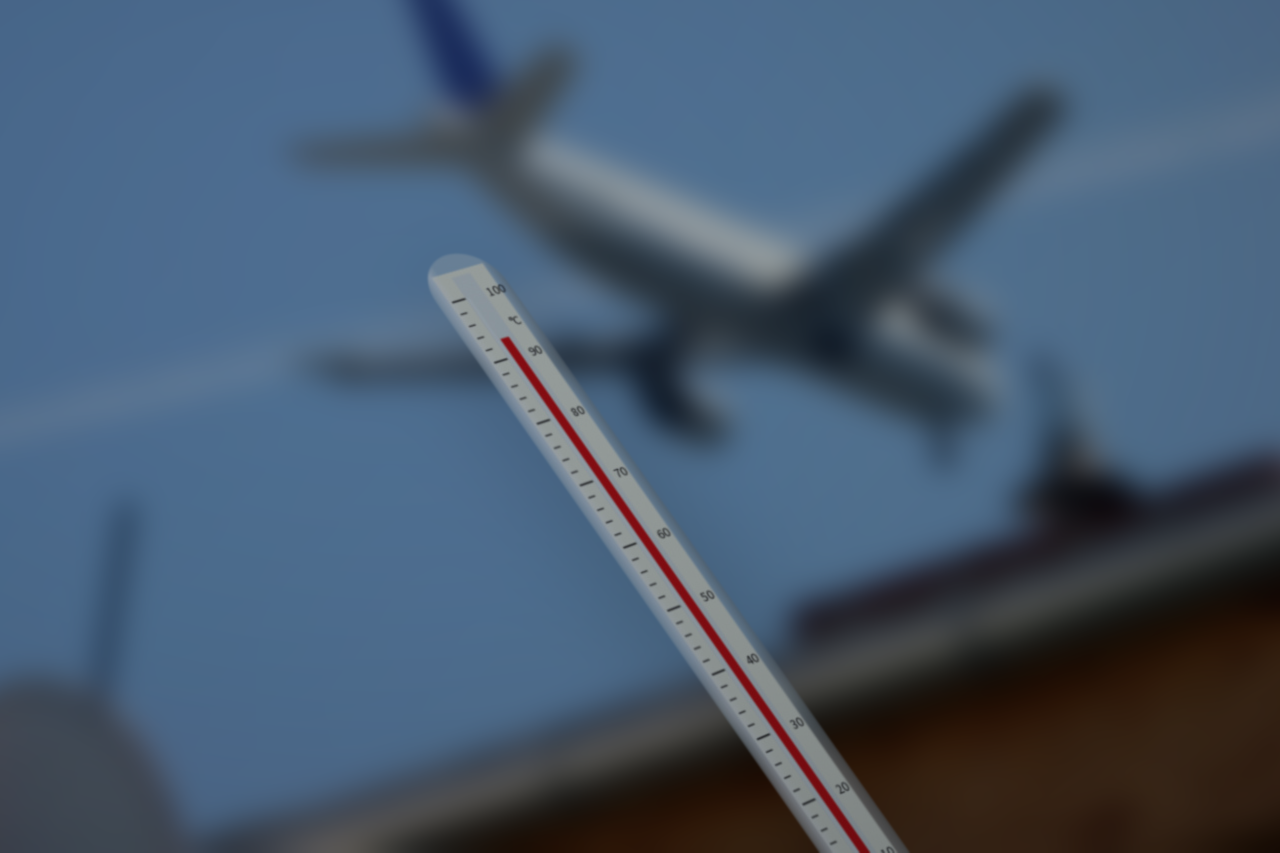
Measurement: 93 °C
